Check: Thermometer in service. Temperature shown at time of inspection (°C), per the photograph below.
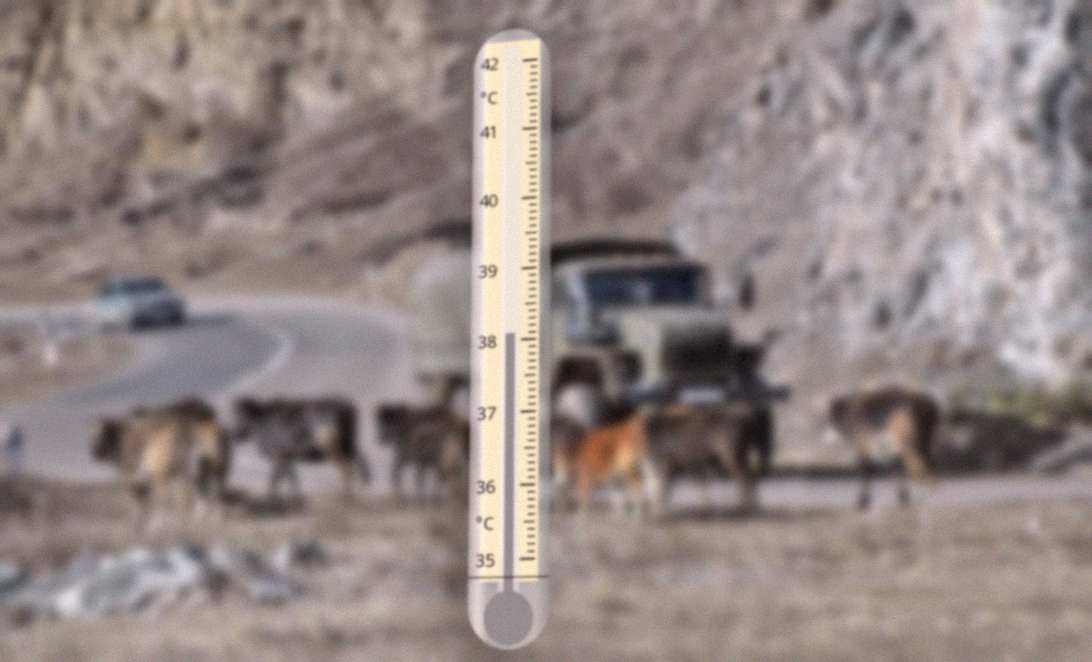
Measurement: 38.1 °C
